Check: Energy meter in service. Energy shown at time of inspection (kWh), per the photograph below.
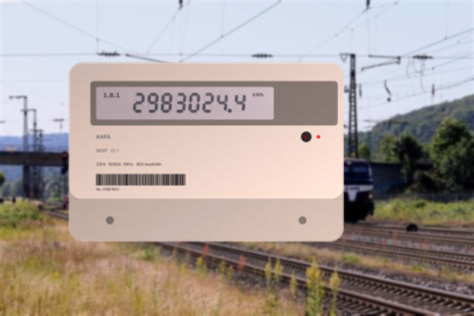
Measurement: 2983024.4 kWh
